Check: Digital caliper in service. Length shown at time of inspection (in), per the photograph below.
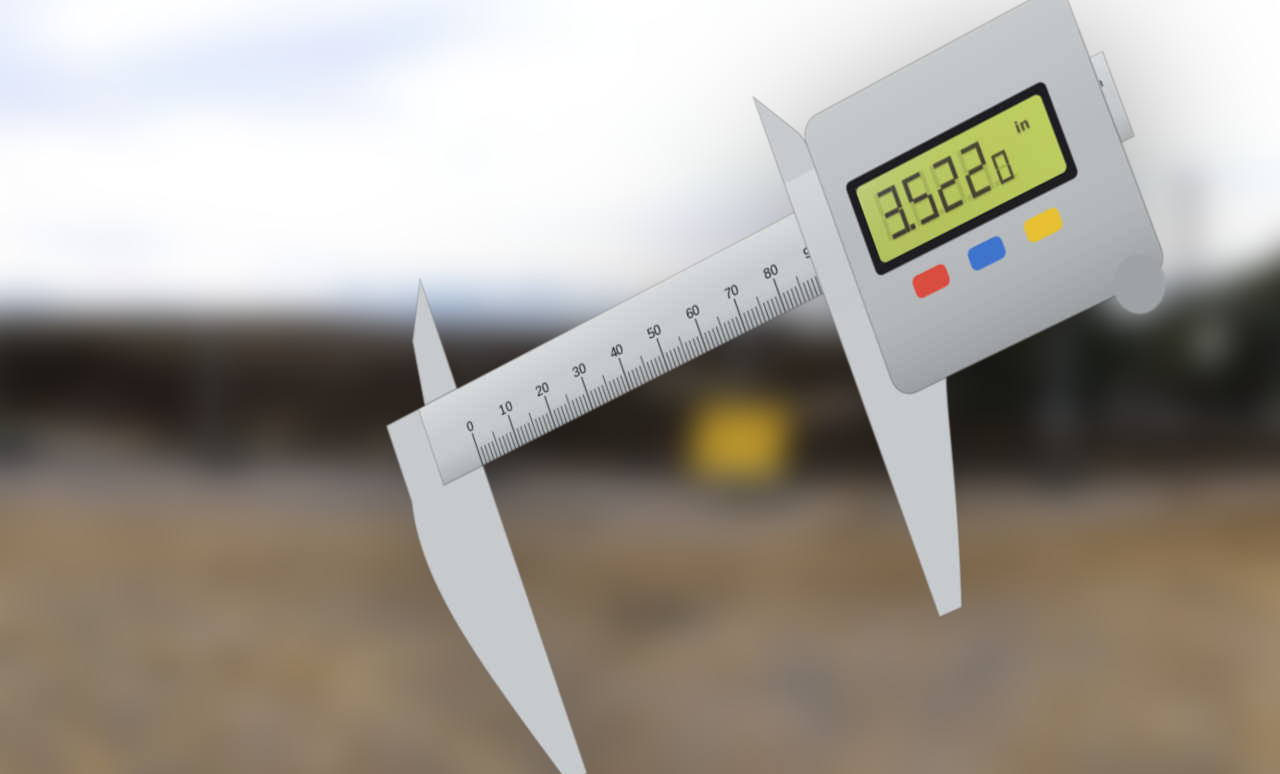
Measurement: 3.5220 in
